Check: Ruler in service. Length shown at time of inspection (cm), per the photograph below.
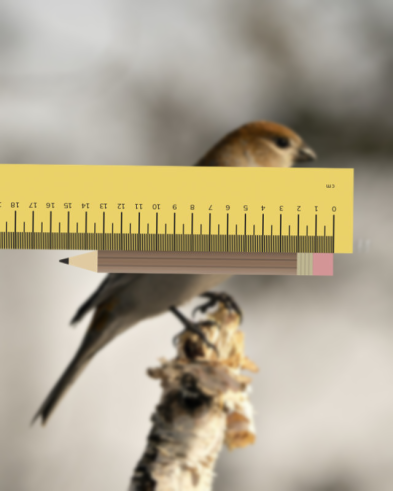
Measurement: 15.5 cm
